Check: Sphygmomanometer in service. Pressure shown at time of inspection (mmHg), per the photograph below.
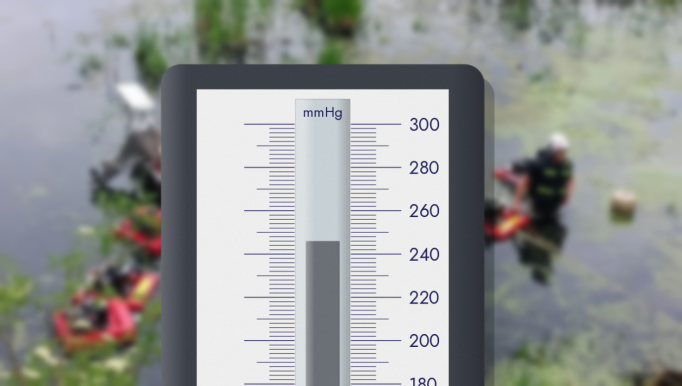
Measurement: 246 mmHg
